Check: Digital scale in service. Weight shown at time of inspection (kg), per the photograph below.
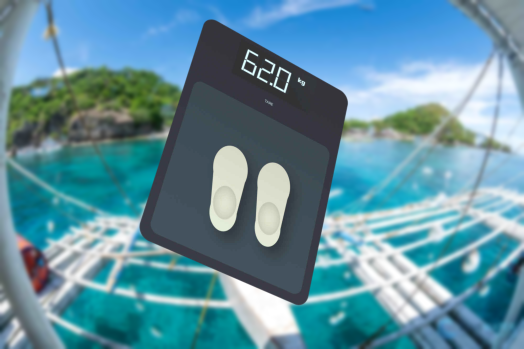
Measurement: 62.0 kg
